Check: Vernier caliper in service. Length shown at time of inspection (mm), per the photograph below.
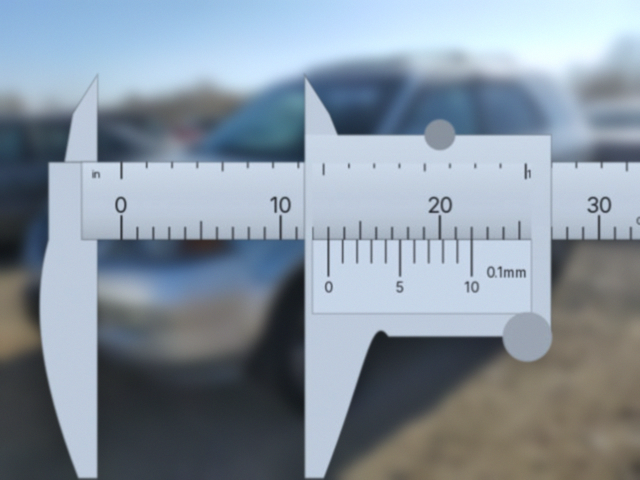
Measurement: 13.0 mm
